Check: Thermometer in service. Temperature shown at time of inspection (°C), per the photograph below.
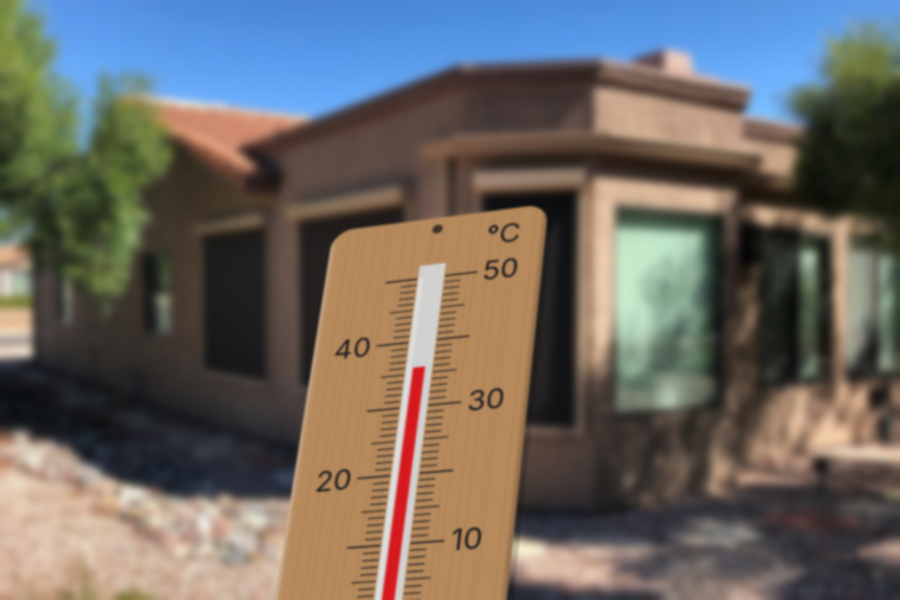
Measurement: 36 °C
